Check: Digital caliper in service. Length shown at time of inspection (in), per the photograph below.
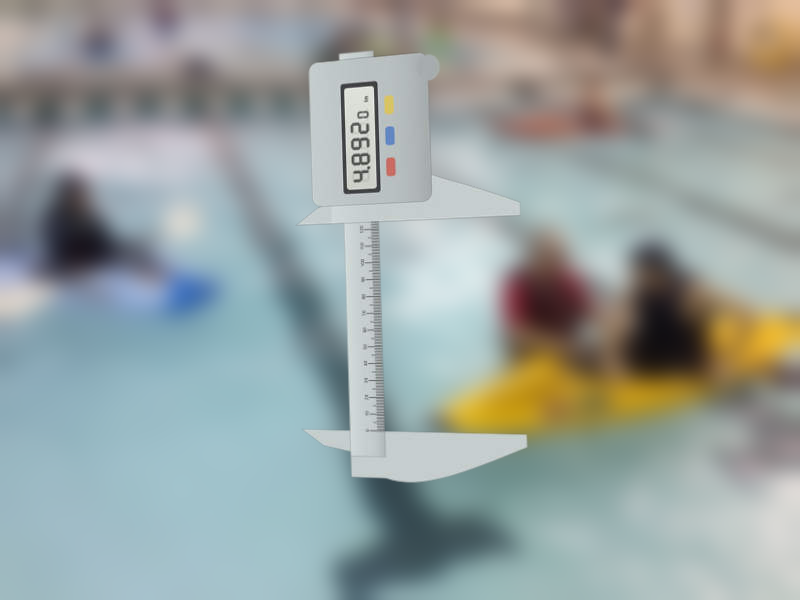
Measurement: 4.8920 in
